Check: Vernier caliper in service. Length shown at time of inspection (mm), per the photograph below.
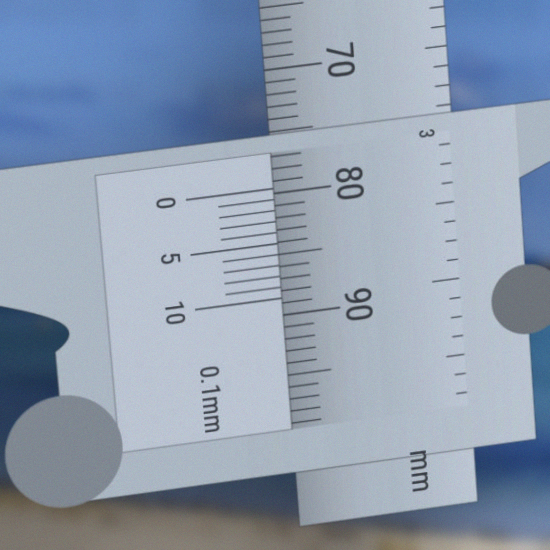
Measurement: 79.6 mm
